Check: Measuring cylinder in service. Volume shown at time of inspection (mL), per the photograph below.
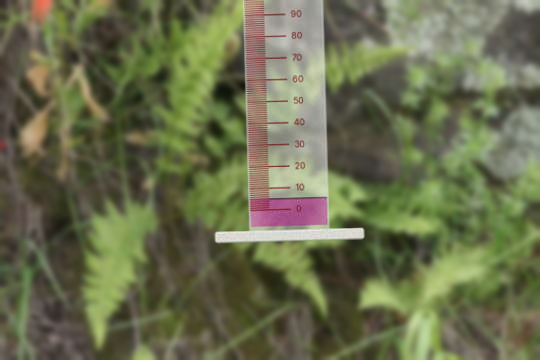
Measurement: 5 mL
